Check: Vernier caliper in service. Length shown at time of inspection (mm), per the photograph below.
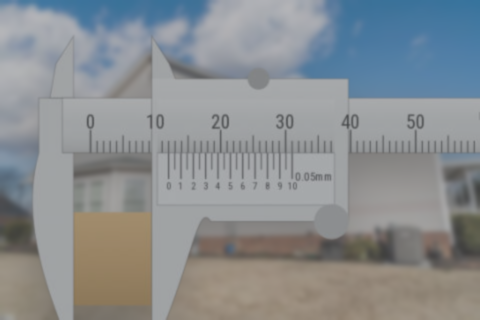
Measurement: 12.0 mm
